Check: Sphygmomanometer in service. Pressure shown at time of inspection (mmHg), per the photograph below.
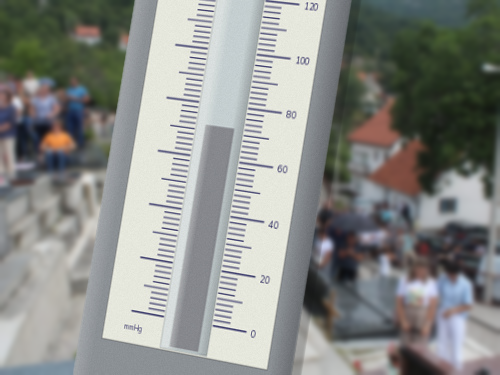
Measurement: 72 mmHg
